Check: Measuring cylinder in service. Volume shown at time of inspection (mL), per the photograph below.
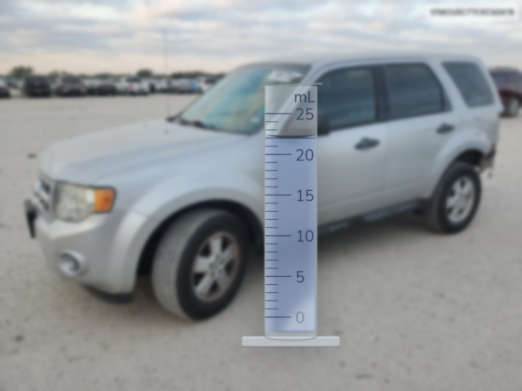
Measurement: 22 mL
